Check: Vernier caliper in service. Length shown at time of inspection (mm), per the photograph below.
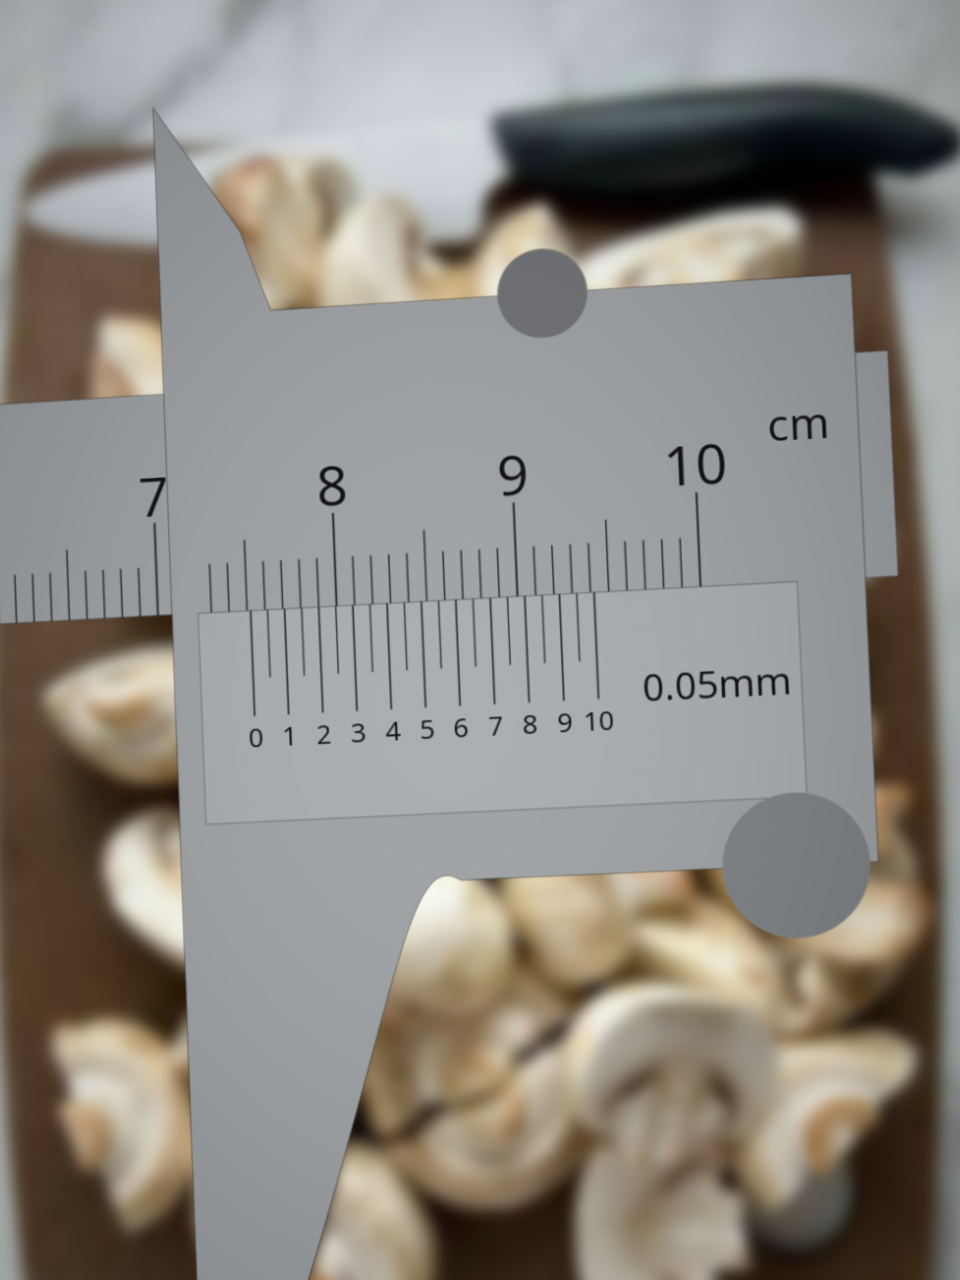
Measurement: 75.2 mm
